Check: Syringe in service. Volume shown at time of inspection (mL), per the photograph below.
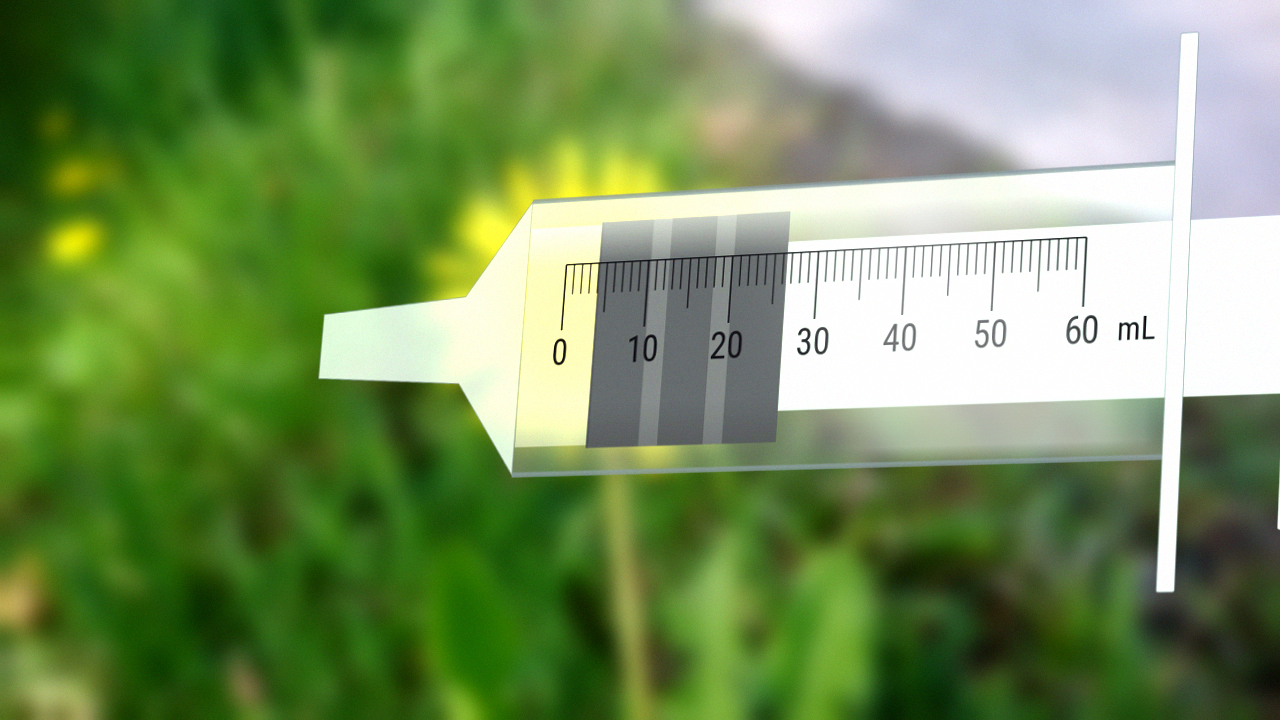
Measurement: 4 mL
